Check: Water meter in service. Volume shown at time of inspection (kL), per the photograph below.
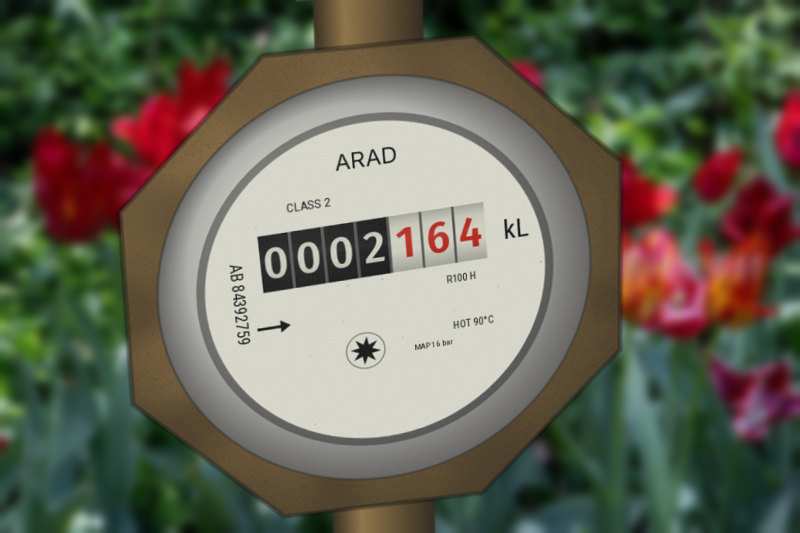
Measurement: 2.164 kL
